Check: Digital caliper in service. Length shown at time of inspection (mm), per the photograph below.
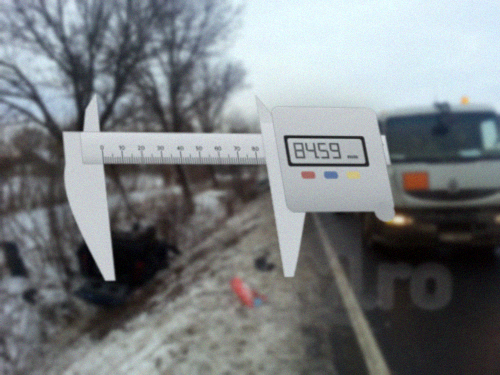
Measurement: 84.59 mm
